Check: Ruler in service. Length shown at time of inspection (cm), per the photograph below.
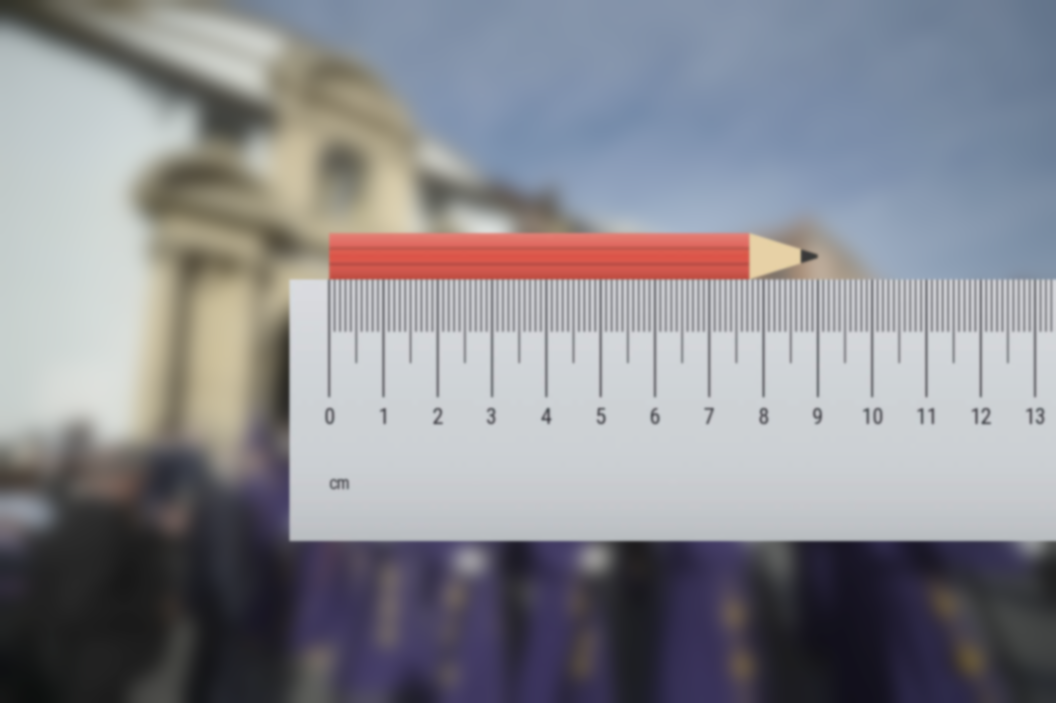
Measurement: 9 cm
